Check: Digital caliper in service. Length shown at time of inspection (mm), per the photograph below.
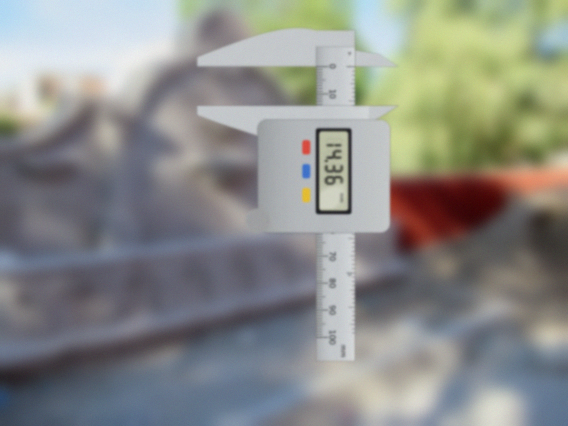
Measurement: 14.36 mm
